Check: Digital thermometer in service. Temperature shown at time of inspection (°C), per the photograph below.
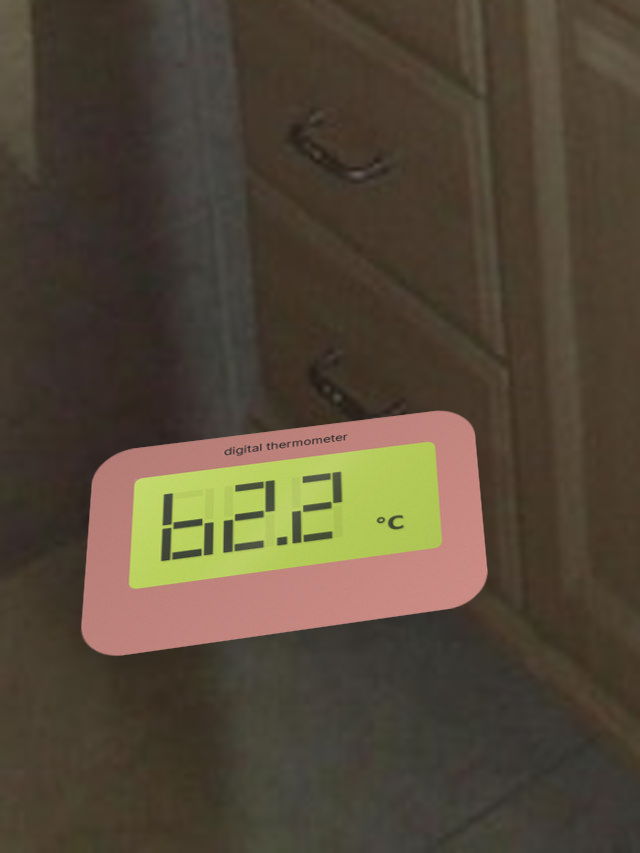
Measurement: 62.2 °C
